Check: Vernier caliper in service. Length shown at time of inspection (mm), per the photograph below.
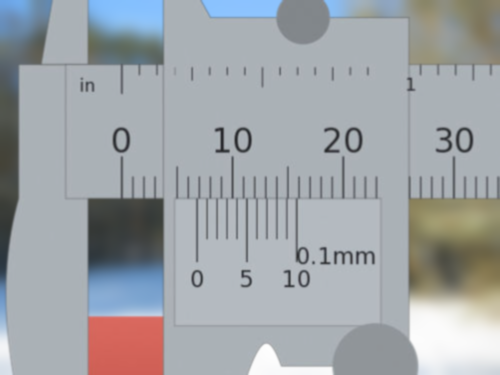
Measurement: 6.8 mm
